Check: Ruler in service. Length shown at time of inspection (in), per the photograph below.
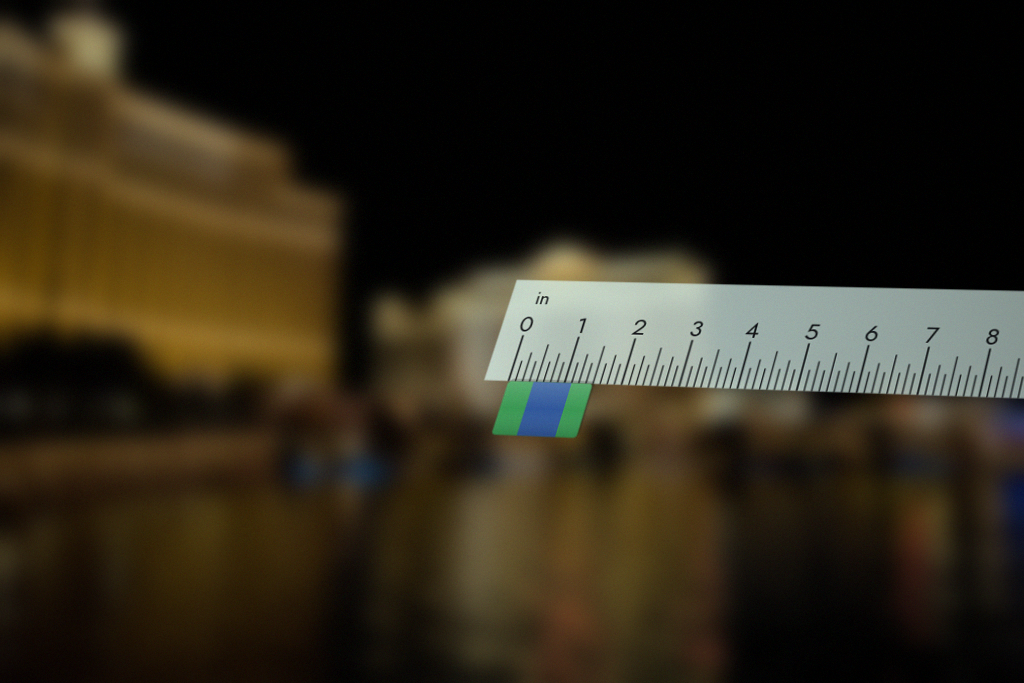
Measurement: 1.5 in
